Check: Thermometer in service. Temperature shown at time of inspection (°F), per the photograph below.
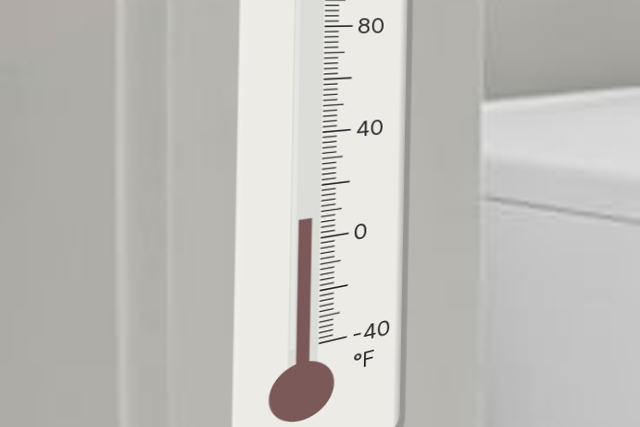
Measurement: 8 °F
